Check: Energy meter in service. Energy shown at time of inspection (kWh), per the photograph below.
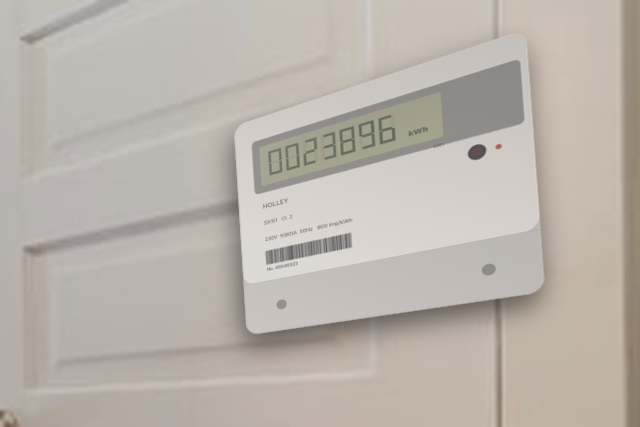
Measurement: 23896 kWh
